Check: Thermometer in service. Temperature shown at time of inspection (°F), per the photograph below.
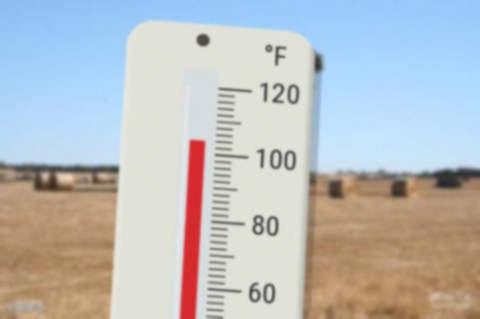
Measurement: 104 °F
